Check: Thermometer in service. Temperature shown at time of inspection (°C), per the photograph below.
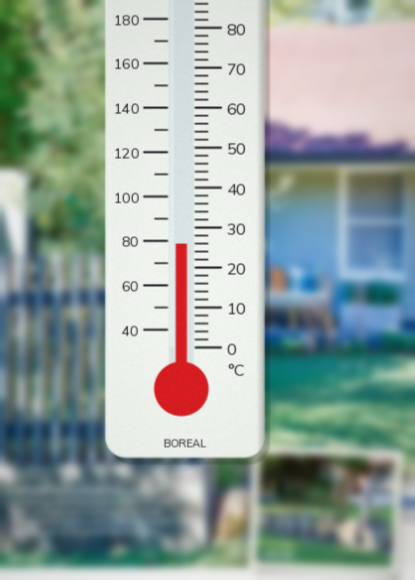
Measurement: 26 °C
